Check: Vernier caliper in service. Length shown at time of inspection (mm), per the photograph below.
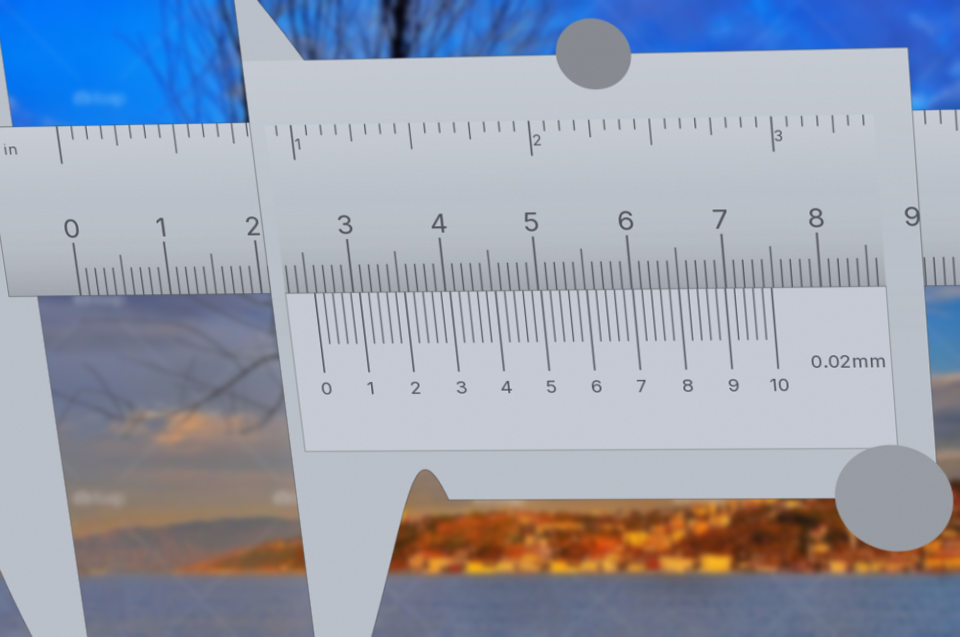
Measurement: 25.8 mm
